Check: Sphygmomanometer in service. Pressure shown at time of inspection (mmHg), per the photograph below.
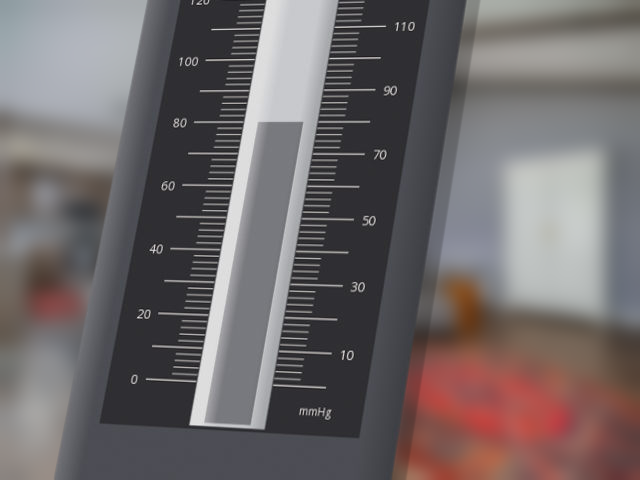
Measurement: 80 mmHg
